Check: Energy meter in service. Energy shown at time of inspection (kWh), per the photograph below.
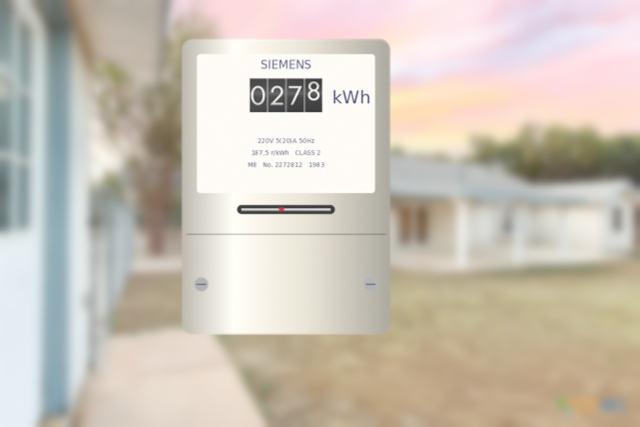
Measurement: 278 kWh
